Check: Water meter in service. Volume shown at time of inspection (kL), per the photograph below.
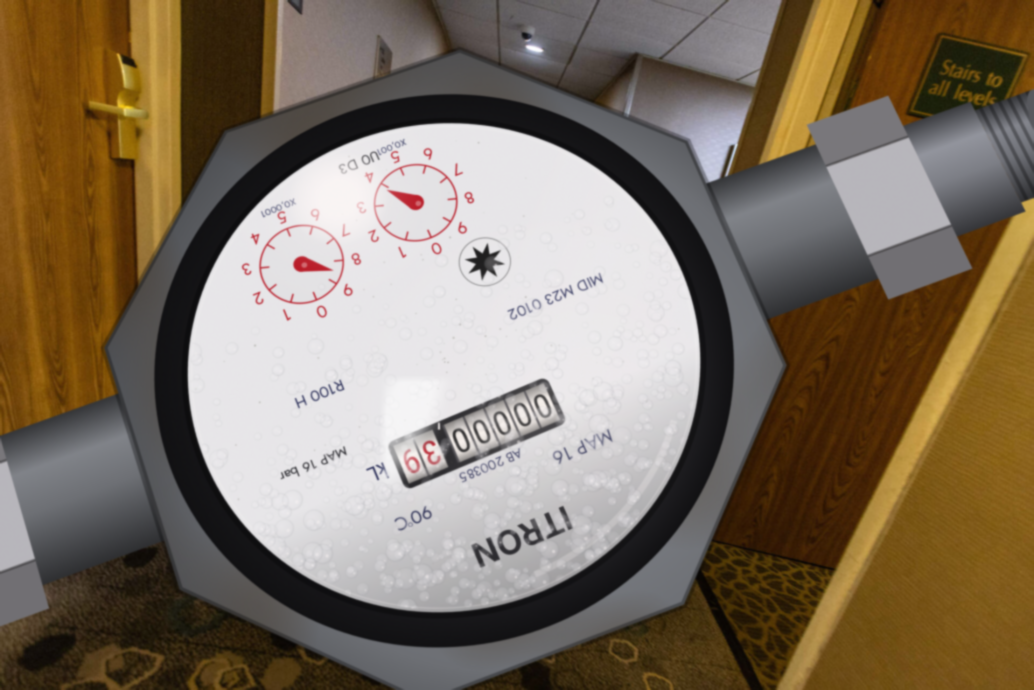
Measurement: 0.3938 kL
